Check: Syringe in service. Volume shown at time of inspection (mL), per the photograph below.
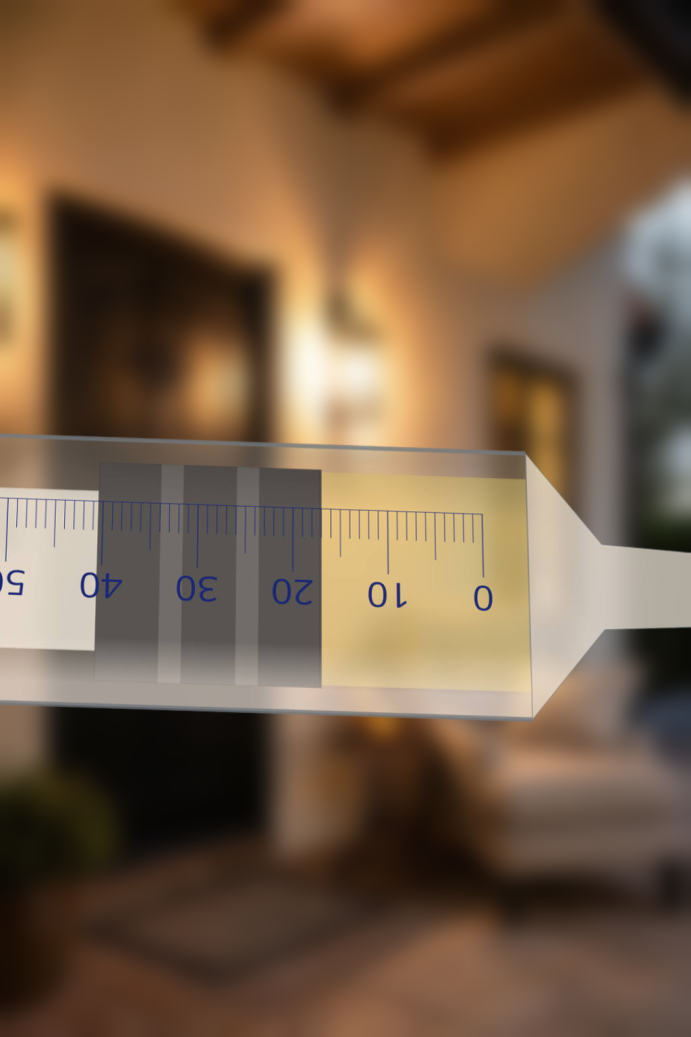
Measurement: 17 mL
